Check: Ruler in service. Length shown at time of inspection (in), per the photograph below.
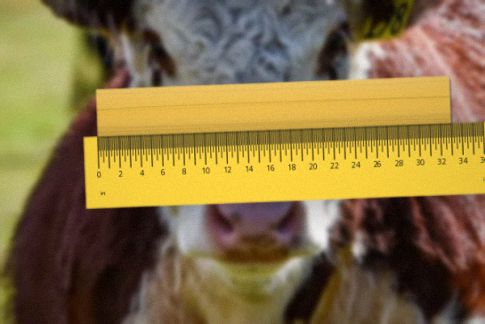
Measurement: 33 in
